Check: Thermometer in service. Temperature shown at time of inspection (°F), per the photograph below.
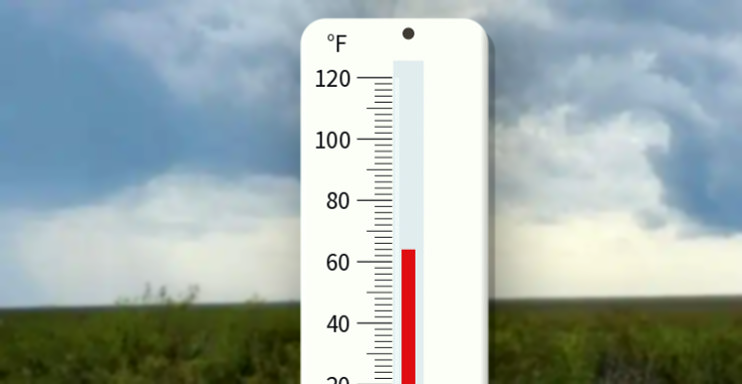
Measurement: 64 °F
